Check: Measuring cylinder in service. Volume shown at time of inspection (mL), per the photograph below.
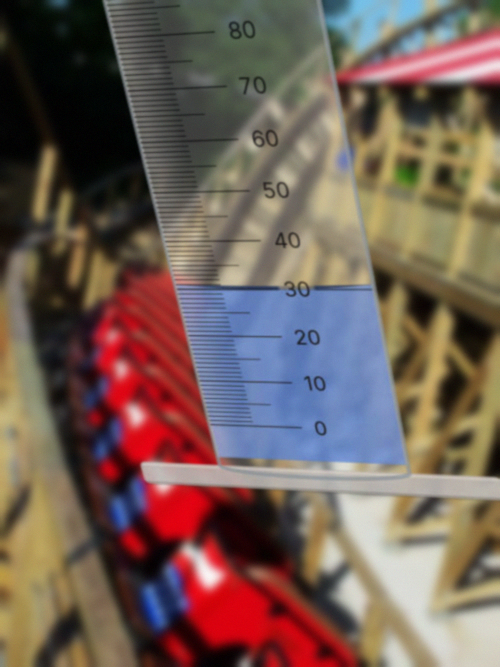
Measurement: 30 mL
